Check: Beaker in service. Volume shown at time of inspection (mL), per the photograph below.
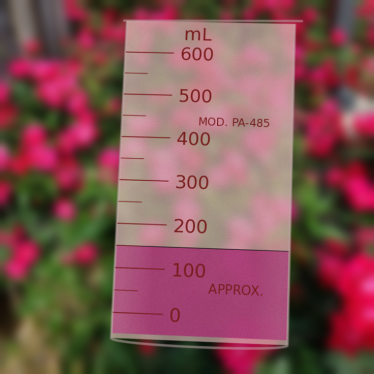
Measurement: 150 mL
